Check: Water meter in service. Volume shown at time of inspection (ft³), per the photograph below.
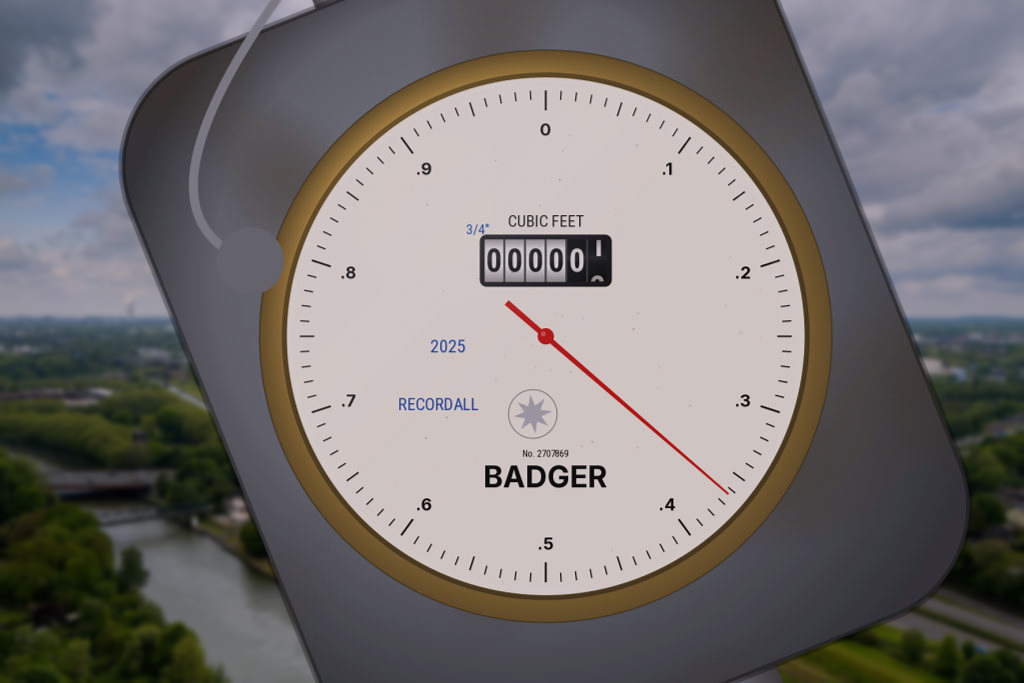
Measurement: 1.36 ft³
